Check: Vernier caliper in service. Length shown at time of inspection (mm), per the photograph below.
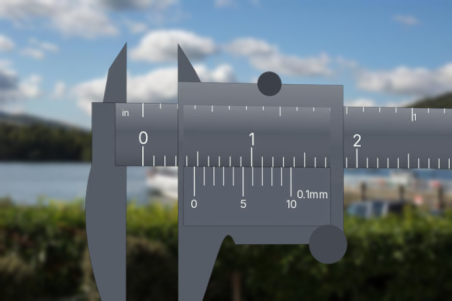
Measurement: 4.7 mm
